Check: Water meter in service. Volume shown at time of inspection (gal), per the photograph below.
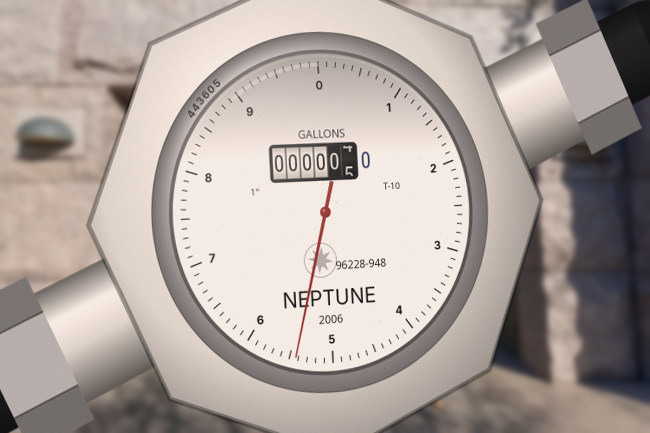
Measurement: 45.4 gal
